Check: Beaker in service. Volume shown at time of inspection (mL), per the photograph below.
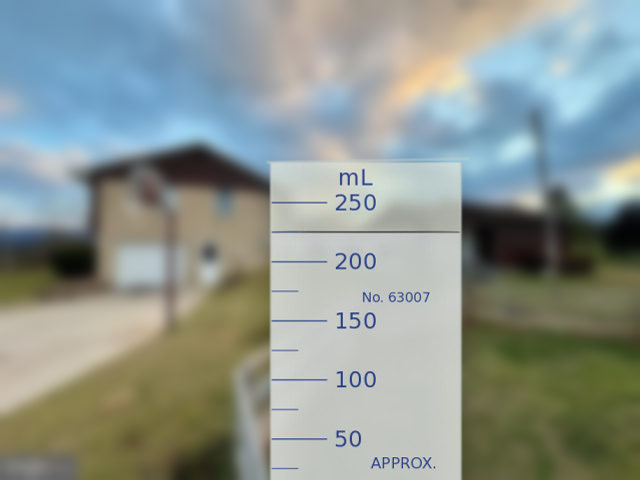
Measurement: 225 mL
